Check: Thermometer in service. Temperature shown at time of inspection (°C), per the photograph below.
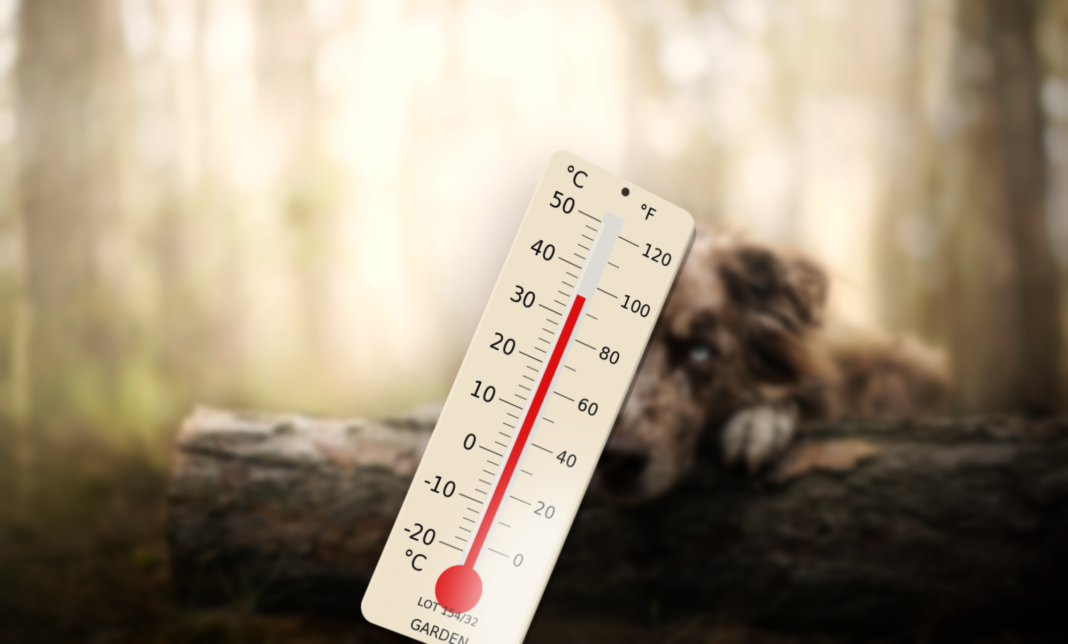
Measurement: 35 °C
